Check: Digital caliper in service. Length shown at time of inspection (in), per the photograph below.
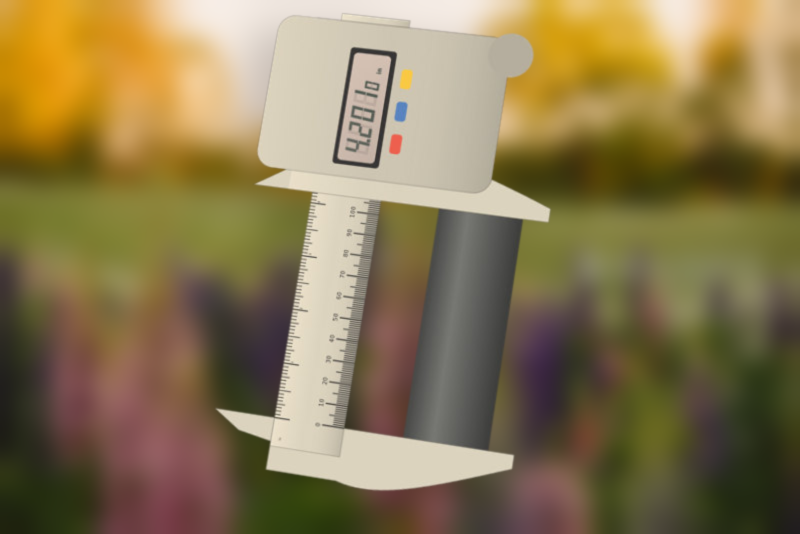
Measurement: 4.2010 in
